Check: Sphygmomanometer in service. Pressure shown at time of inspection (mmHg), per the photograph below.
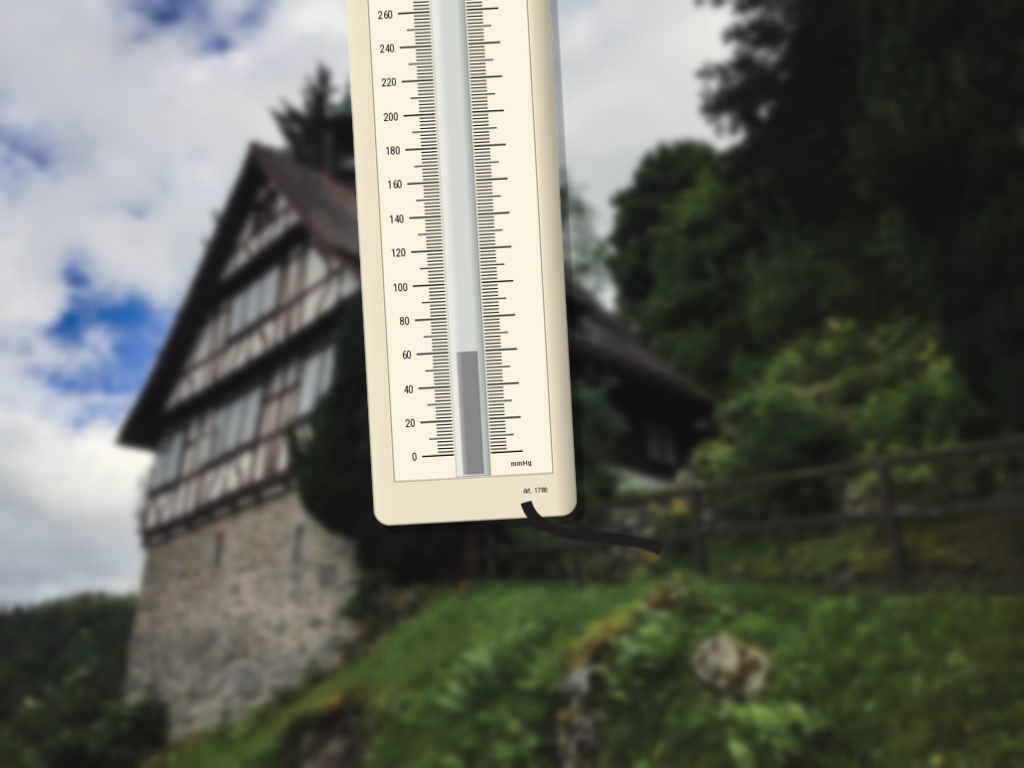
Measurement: 60 mmHg
